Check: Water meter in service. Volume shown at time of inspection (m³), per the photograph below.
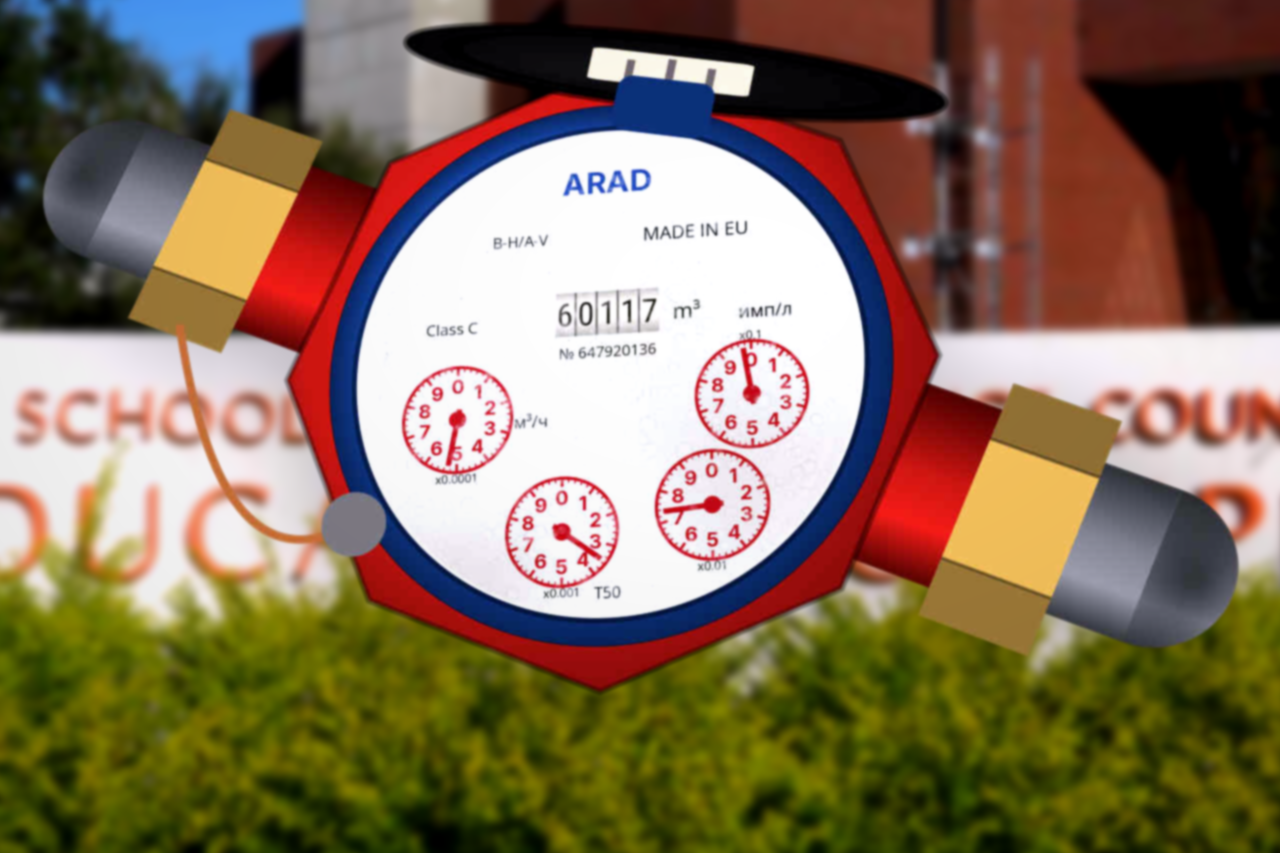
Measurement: 60116.9735 m³
